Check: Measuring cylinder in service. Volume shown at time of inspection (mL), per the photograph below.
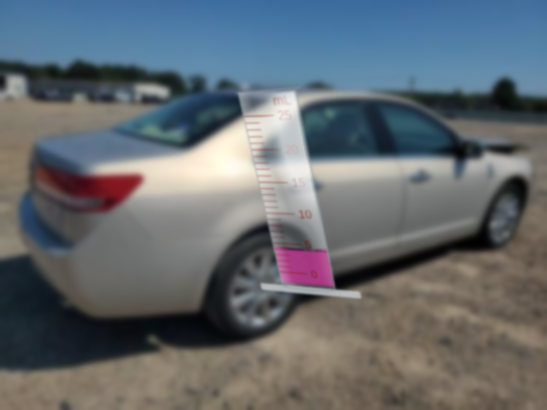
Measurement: 4 mL
